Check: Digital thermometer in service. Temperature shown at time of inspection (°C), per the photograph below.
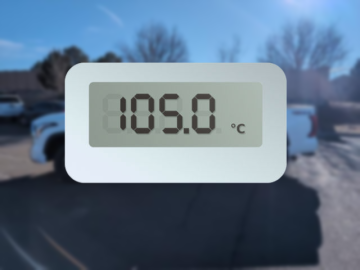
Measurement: 105.0 °C
